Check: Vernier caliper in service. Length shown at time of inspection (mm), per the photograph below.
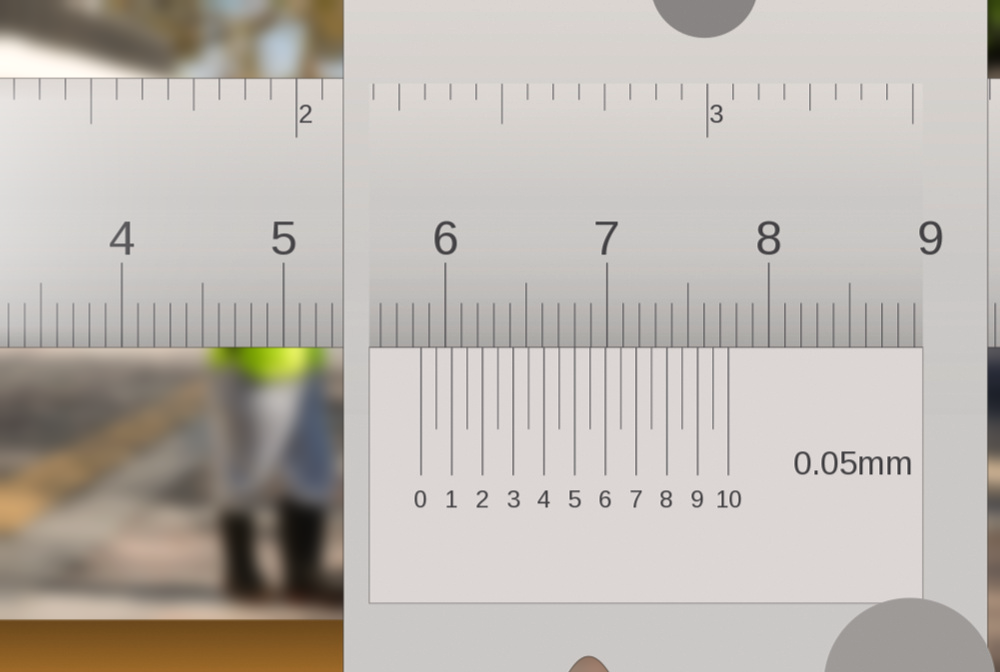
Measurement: 58.5 mm
